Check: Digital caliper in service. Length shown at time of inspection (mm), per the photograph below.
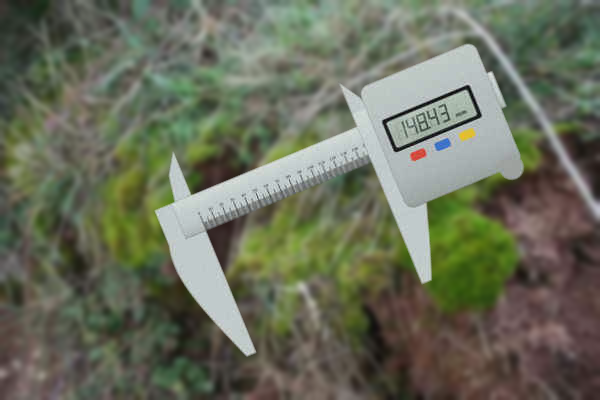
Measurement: 148.43 mm
